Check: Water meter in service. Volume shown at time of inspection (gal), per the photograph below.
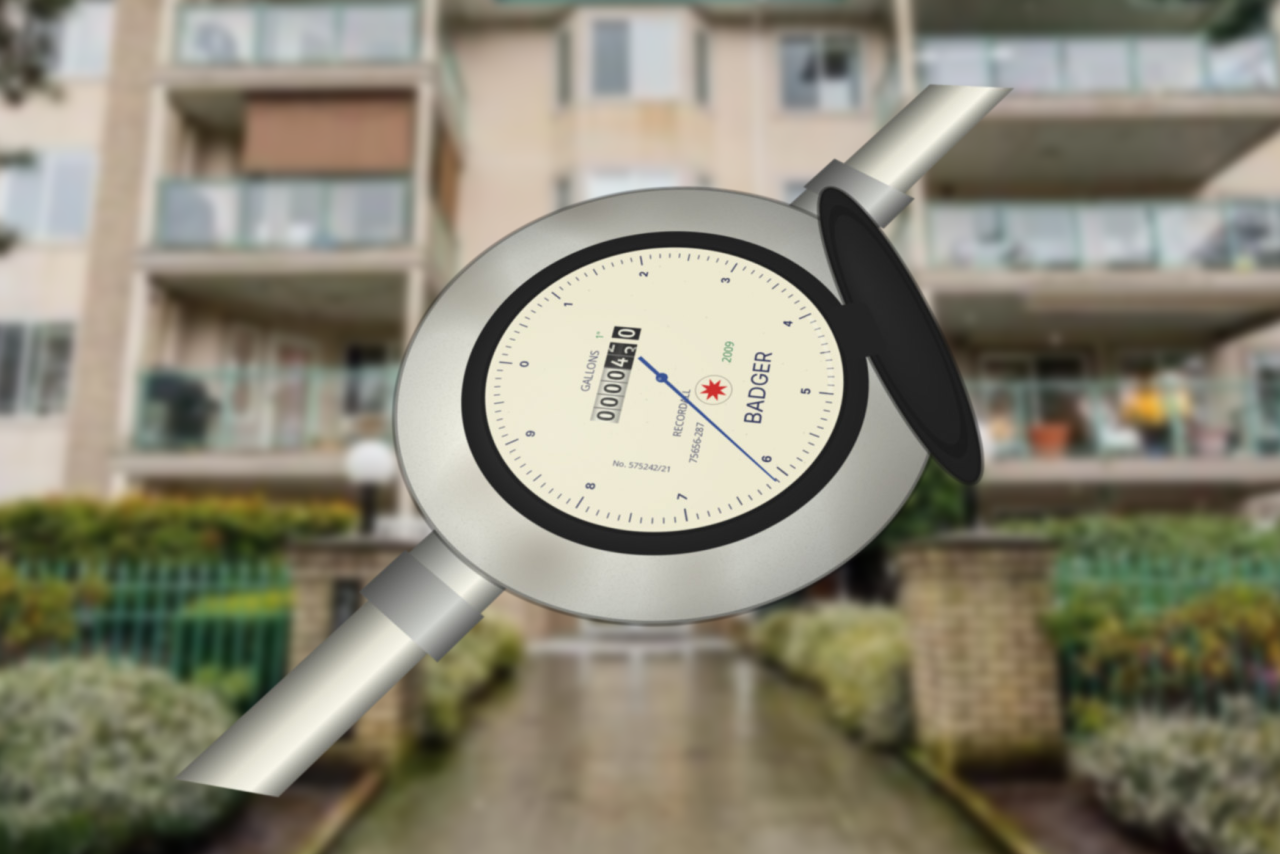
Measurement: 426.1 gal
